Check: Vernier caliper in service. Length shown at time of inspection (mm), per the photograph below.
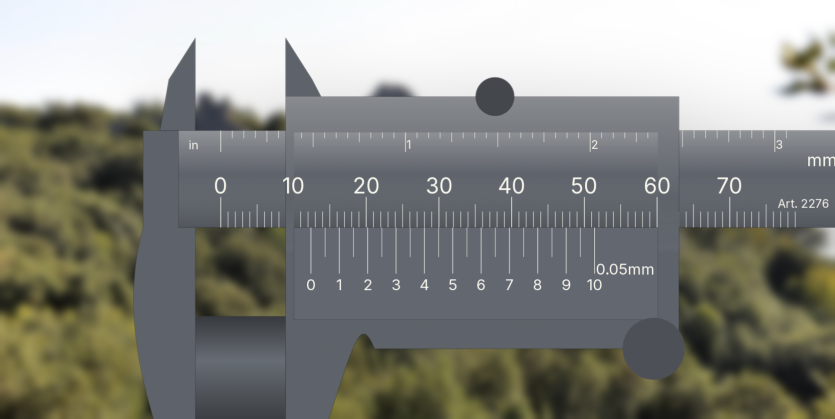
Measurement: 12.4 mm
